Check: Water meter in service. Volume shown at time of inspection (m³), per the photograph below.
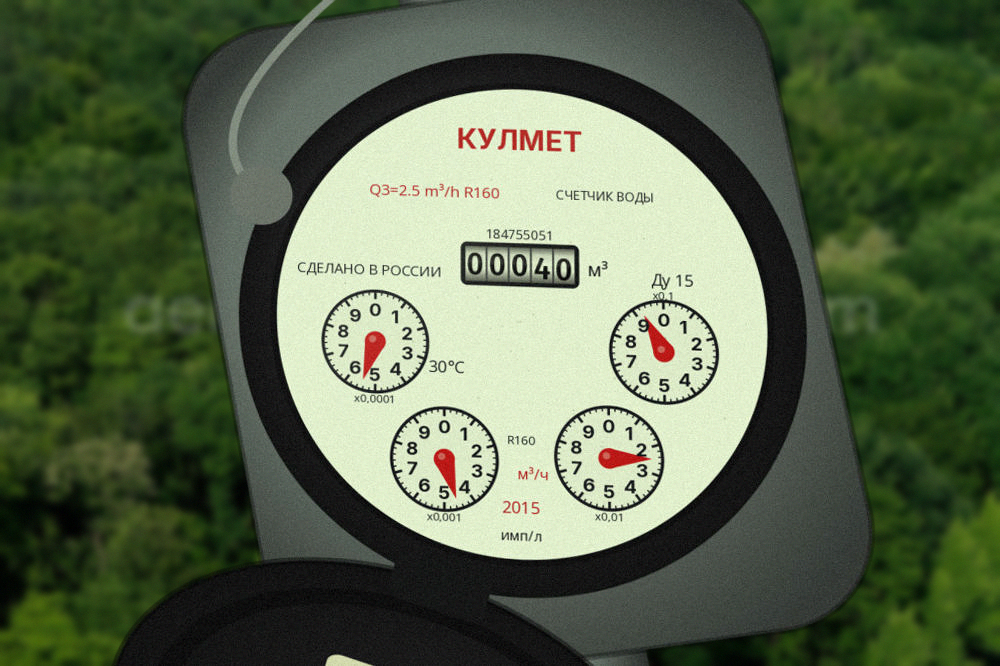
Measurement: 39.9245 m³
